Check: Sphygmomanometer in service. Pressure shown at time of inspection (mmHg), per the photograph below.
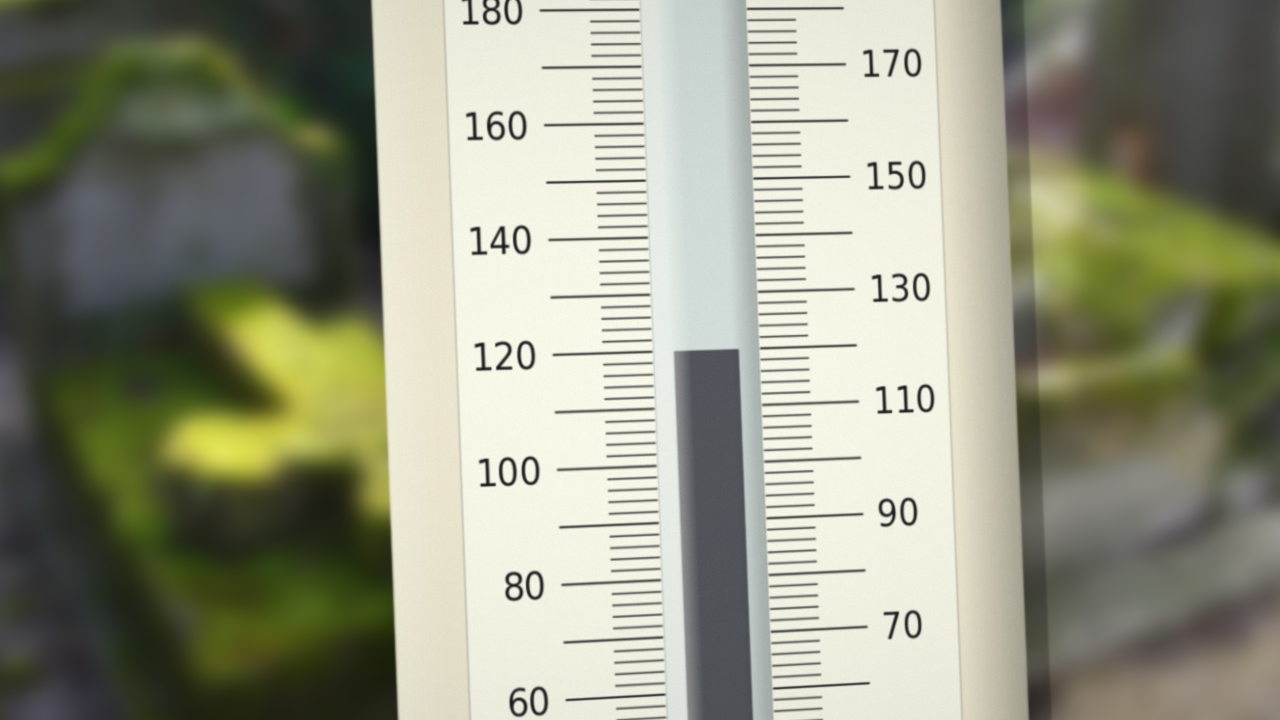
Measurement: 120 mmHg
